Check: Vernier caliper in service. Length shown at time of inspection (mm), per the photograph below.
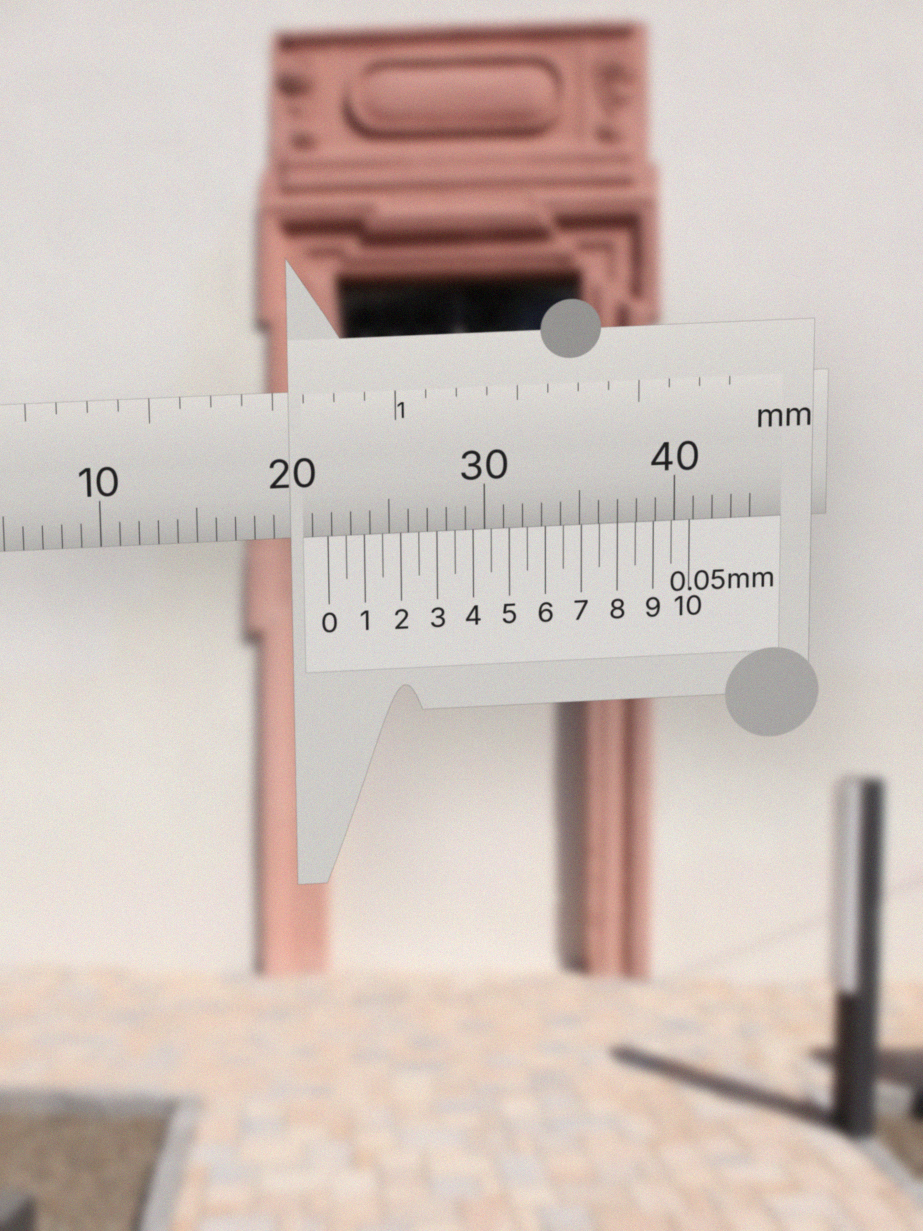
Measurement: 21.8 mm
